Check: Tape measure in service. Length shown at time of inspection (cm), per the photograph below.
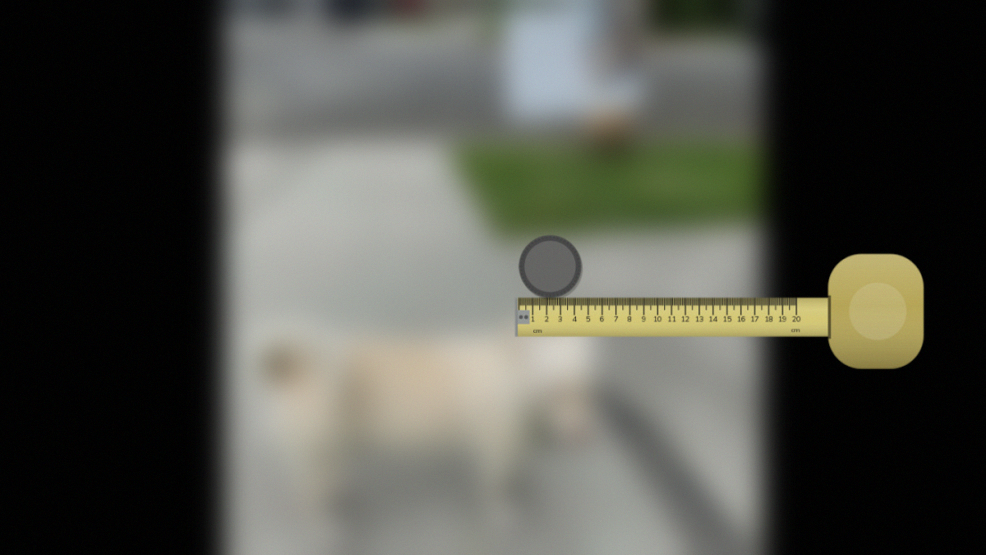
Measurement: 4.5 cm
